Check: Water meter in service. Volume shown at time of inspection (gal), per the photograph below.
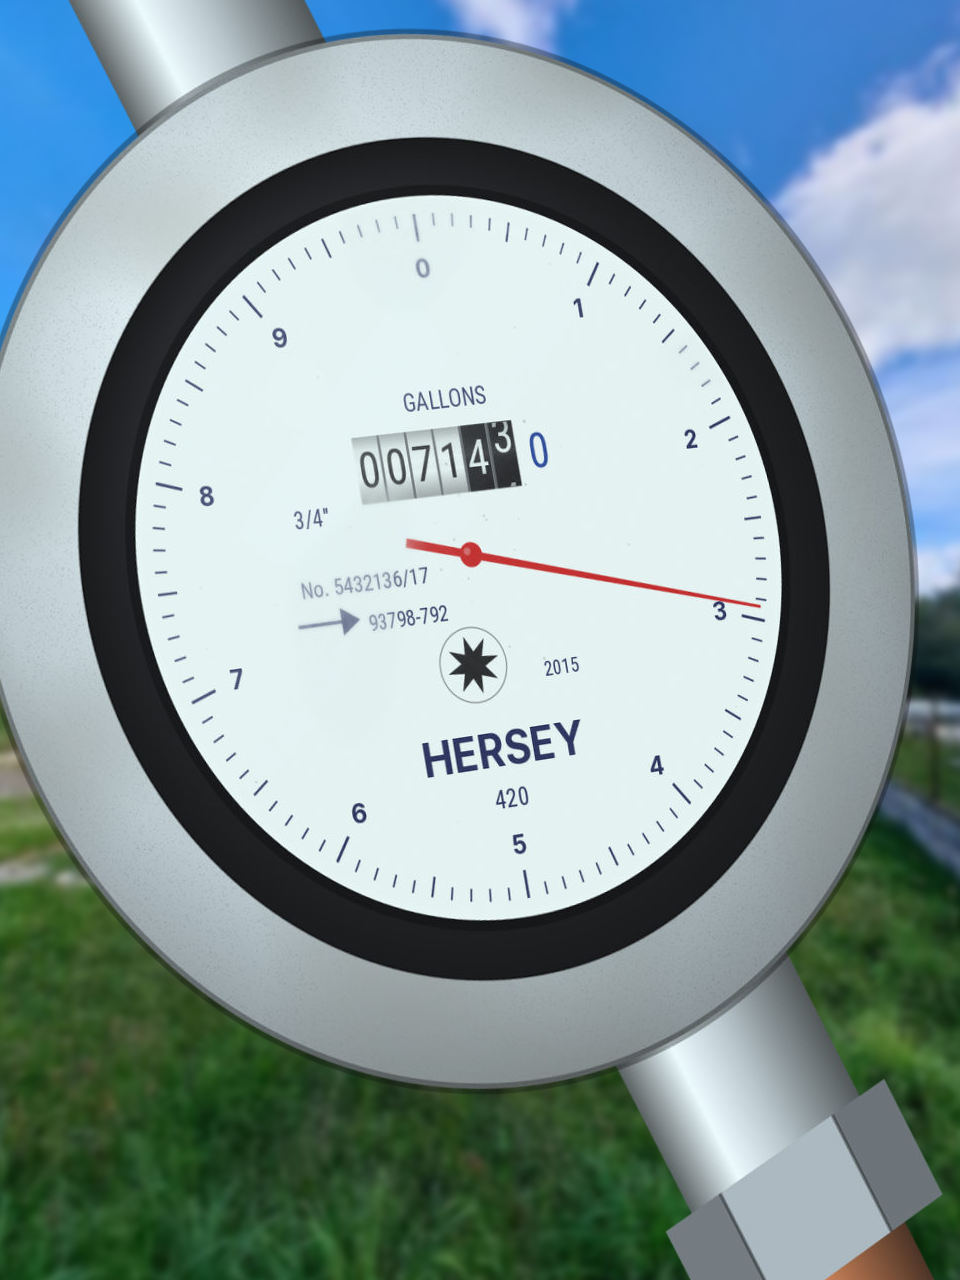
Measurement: 71432.9 gal
